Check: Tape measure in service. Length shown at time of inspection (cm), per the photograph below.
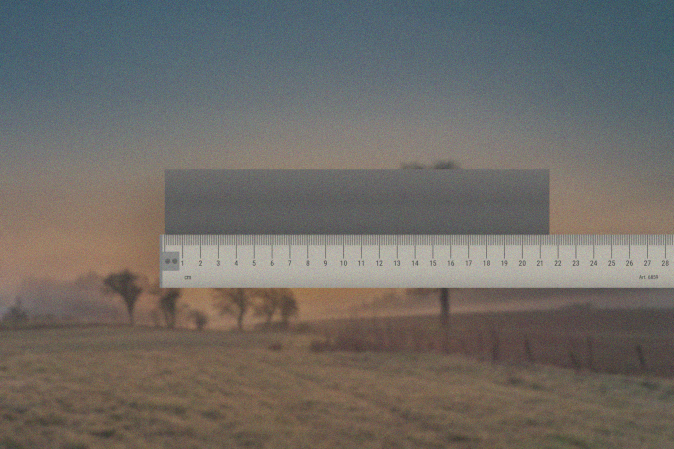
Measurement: 21.5 cm
